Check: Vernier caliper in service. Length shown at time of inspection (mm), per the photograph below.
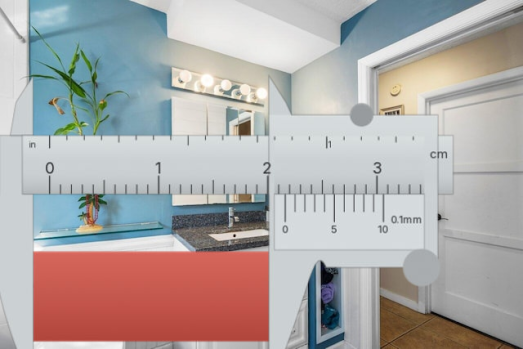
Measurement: 21.6 mm
